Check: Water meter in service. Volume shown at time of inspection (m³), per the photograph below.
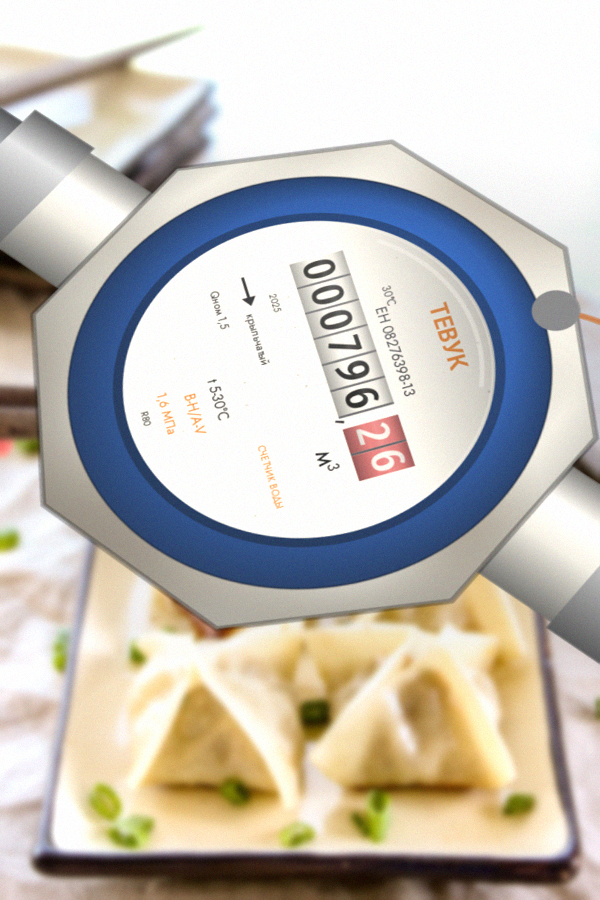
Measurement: 796.26 m³
